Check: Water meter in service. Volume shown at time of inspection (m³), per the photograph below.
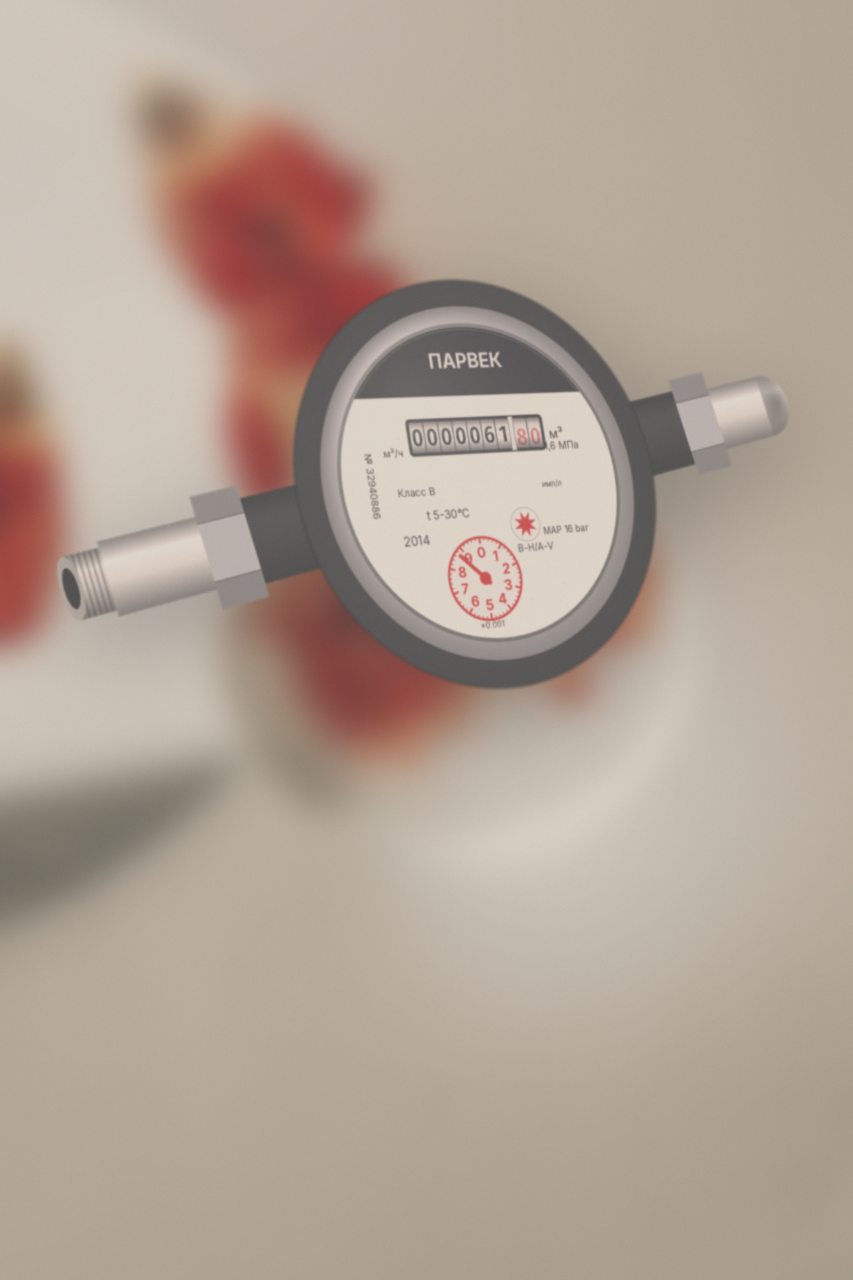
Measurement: 61.798 m³
